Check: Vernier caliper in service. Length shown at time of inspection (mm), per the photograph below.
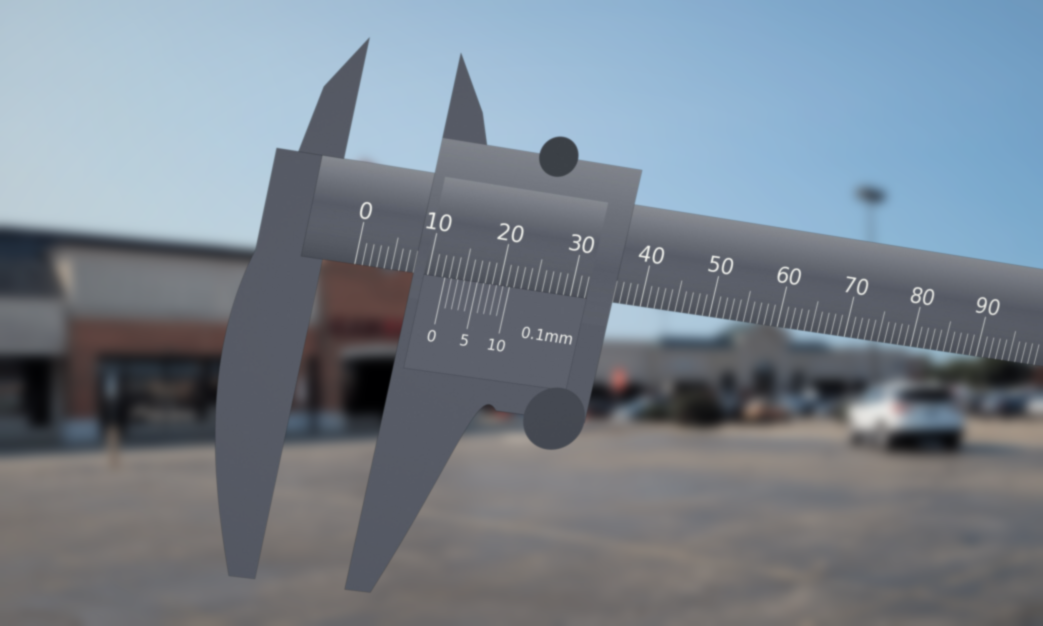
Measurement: 12.4 mm
